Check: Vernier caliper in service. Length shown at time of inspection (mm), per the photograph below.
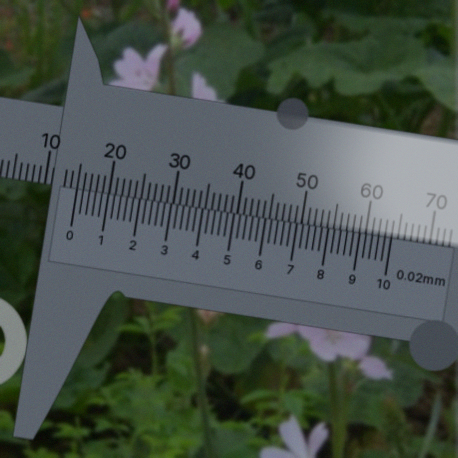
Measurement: 15.0 mm
